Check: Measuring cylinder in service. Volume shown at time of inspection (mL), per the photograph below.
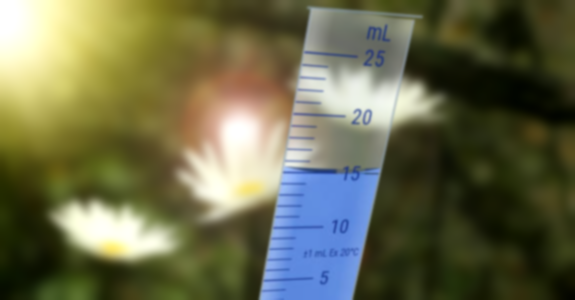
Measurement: 15 mL
